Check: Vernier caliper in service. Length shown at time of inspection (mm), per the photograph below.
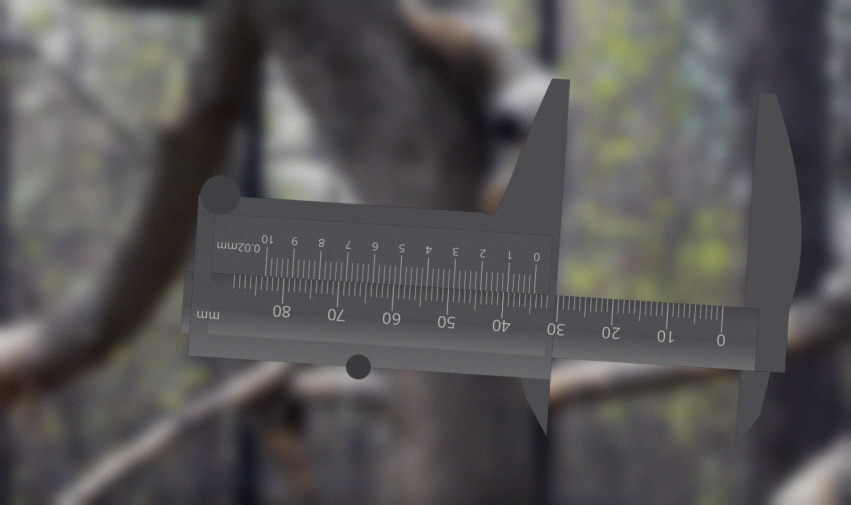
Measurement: 34.4 mm
